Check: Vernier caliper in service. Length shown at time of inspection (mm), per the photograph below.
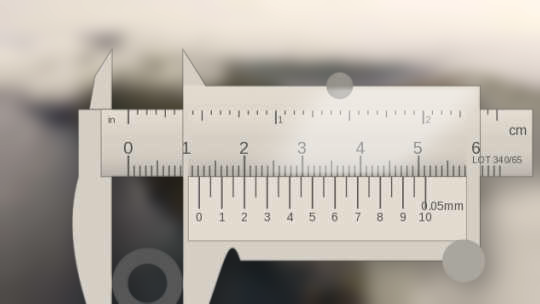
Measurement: 12.2 mm
